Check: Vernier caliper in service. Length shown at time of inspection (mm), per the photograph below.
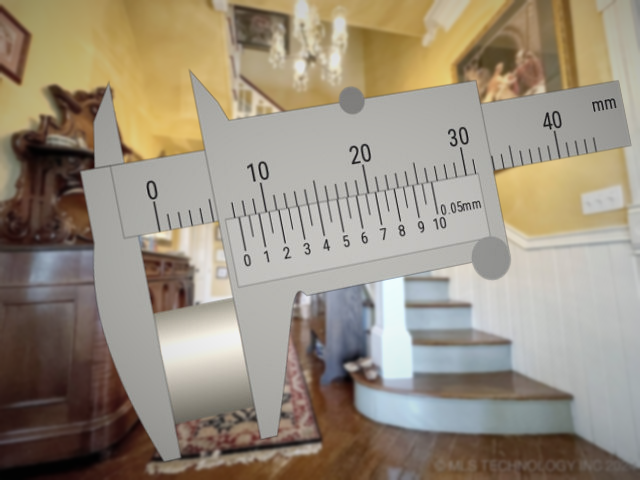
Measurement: 7.4 mm
